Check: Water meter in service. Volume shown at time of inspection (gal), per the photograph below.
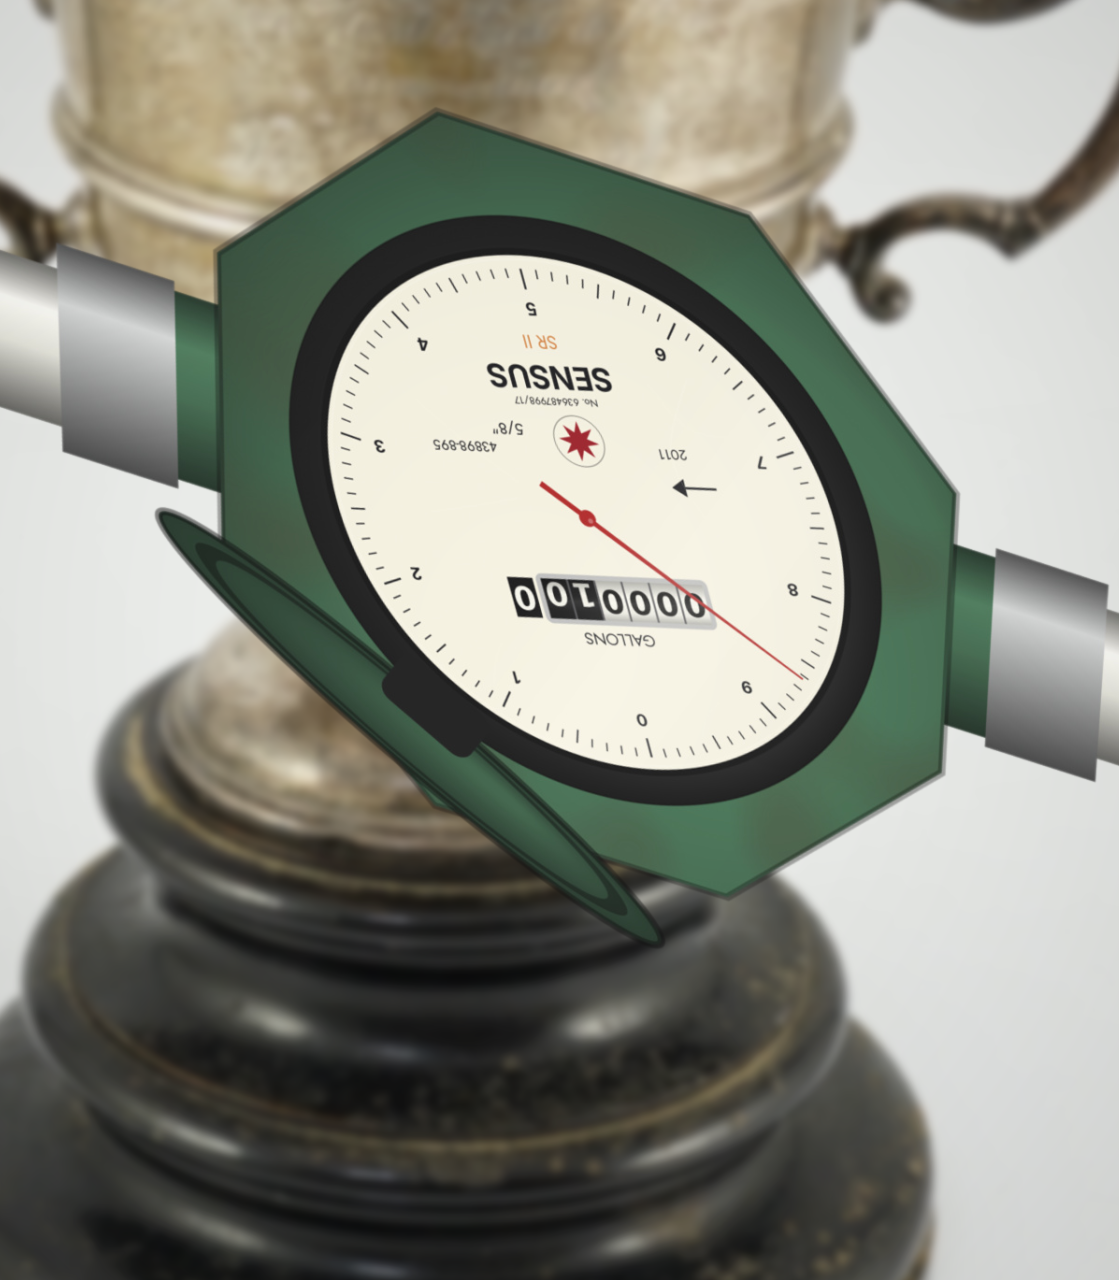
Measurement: 98.6 gal
